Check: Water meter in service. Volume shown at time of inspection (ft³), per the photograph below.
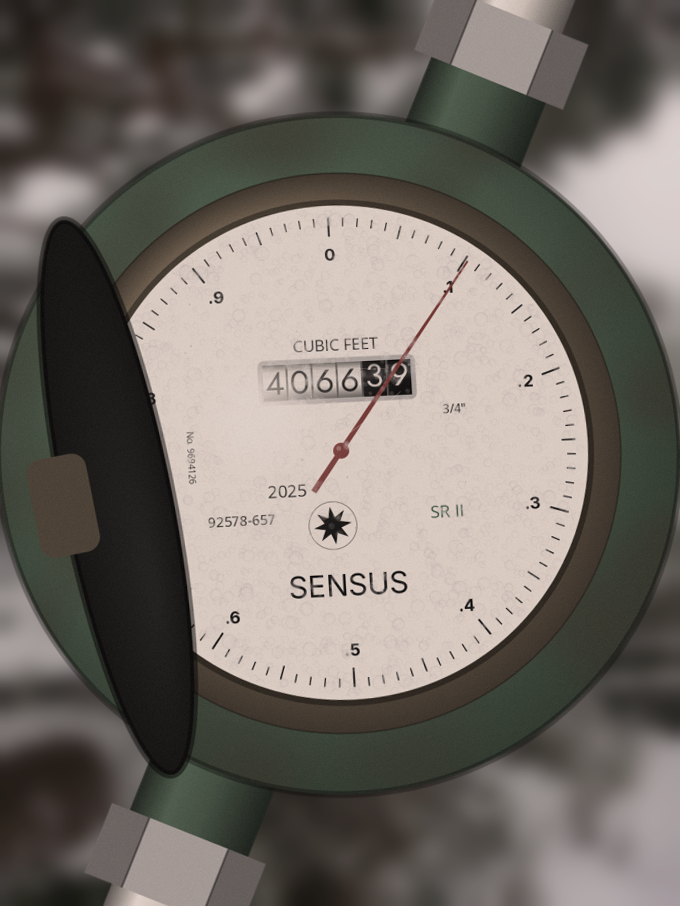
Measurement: 406639.10 ft³
